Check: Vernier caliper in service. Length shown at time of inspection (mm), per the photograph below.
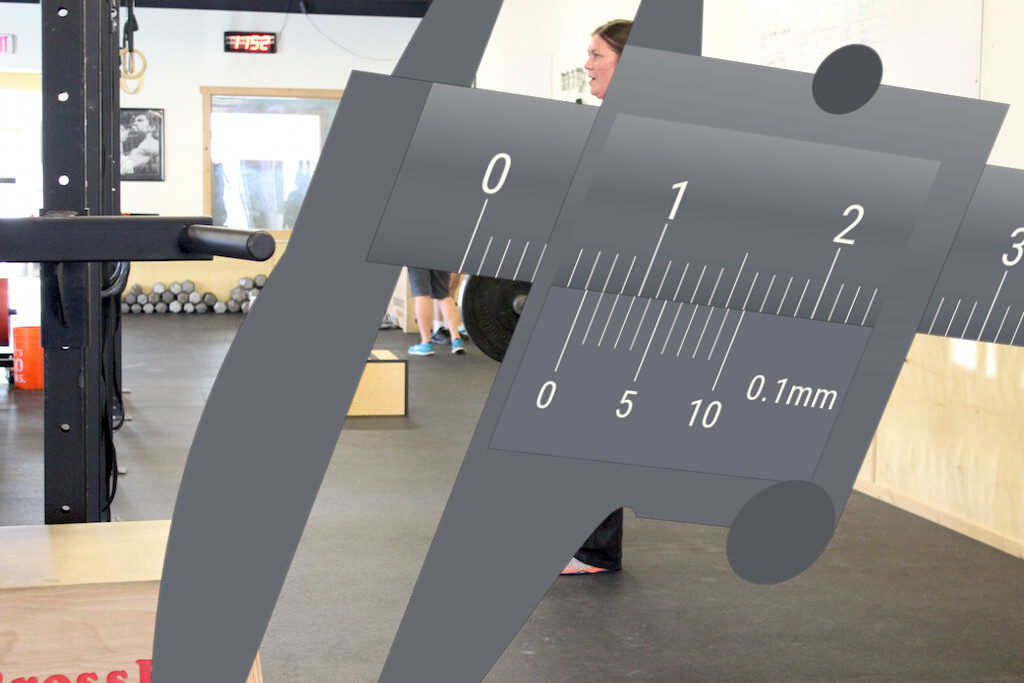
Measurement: 7.1 mm
